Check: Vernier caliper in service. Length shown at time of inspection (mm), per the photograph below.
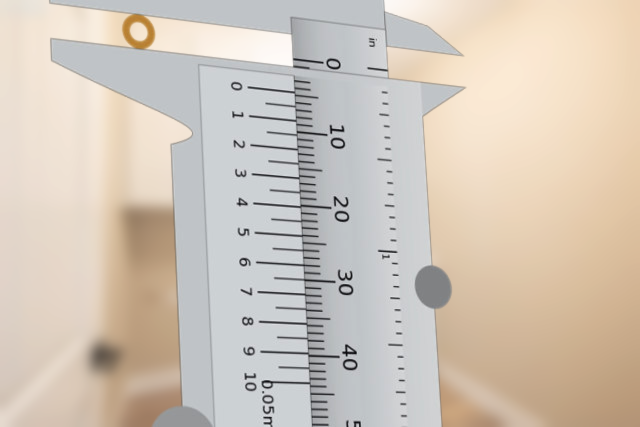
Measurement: 4.6 mm
